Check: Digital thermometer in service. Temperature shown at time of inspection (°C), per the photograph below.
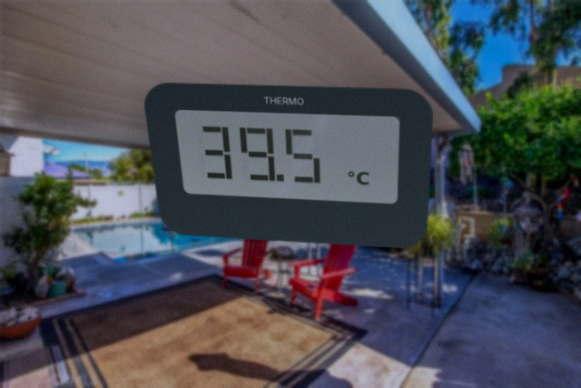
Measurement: 39.5 °C
